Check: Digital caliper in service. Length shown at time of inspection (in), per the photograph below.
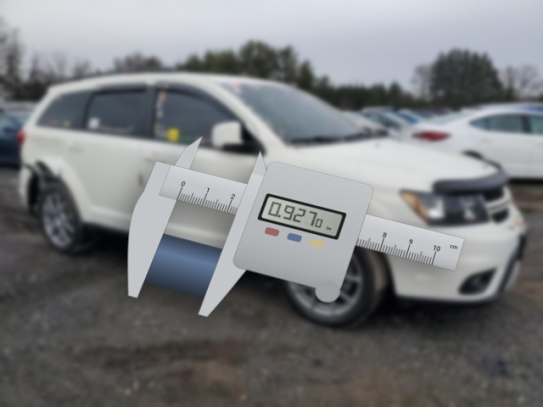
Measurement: 0.9270 in
